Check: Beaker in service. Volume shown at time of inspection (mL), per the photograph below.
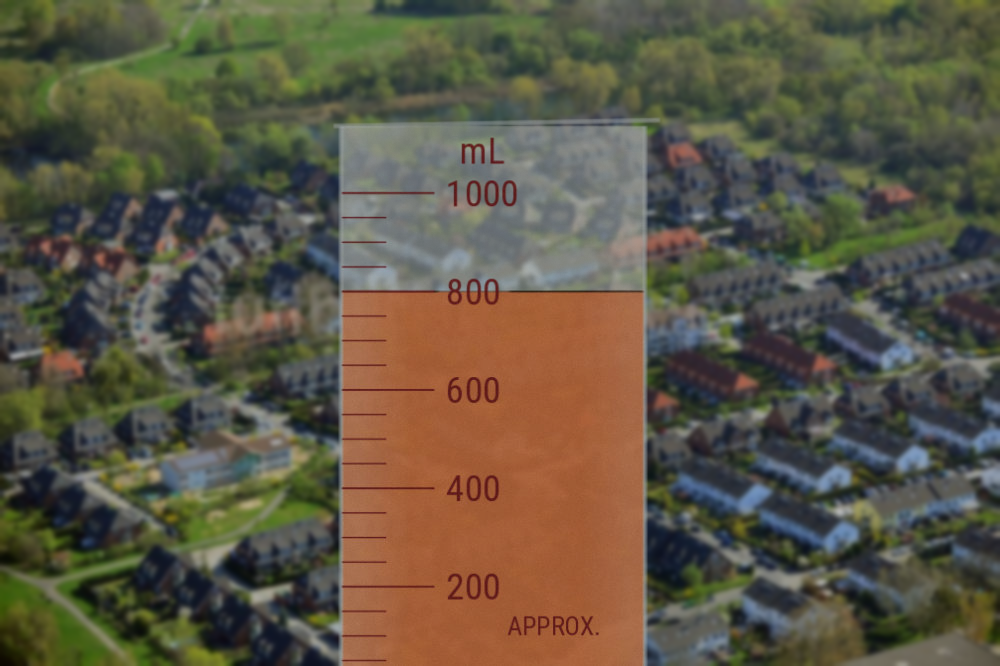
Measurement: 800 mL
